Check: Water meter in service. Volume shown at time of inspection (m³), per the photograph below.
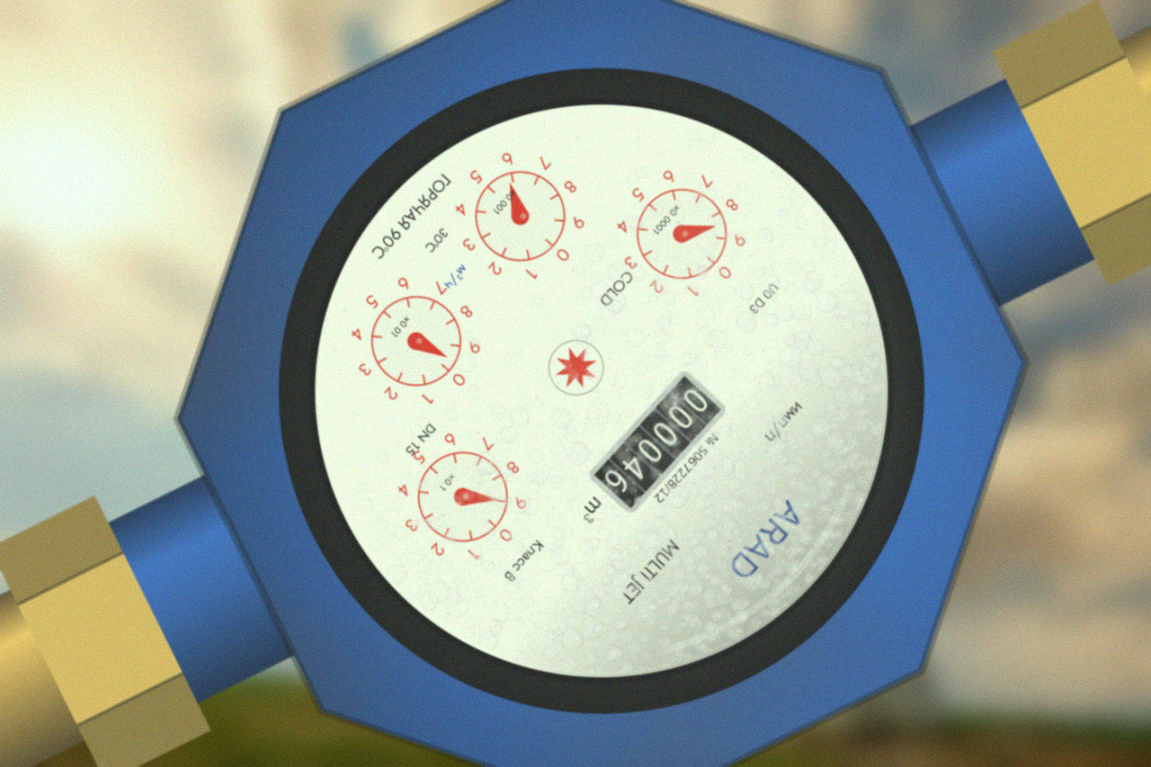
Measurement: 45.8958 m³
